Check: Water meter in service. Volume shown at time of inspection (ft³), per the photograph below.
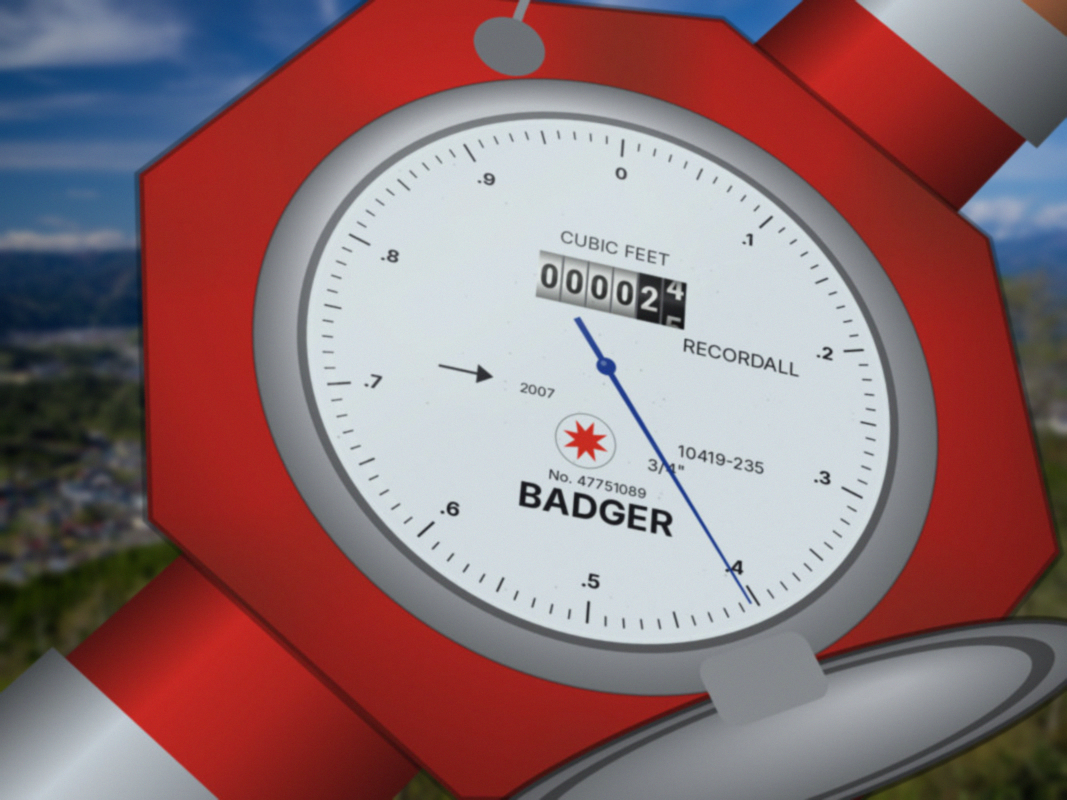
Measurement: 24.40 ft³
